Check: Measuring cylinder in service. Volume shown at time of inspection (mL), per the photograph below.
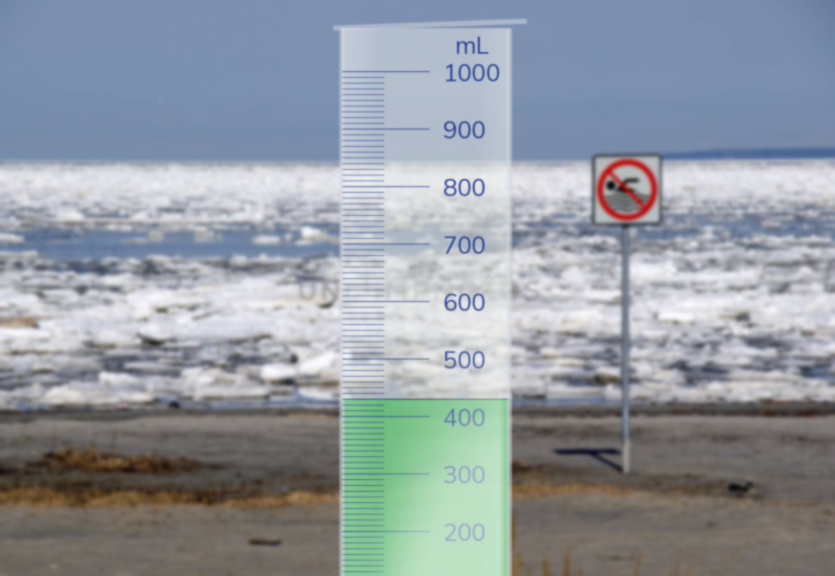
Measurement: 430 mL
